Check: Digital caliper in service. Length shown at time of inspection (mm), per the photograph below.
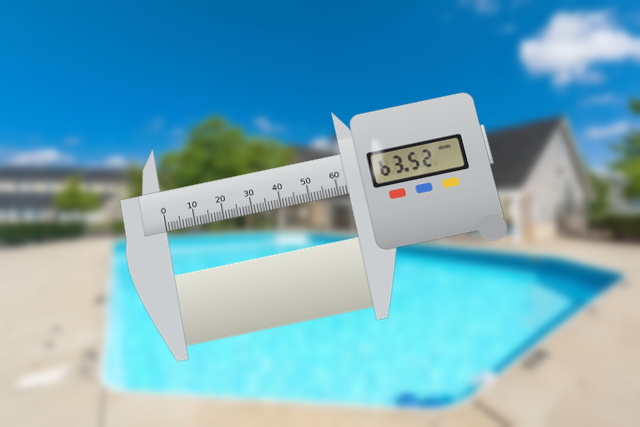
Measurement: 63.52 mm
